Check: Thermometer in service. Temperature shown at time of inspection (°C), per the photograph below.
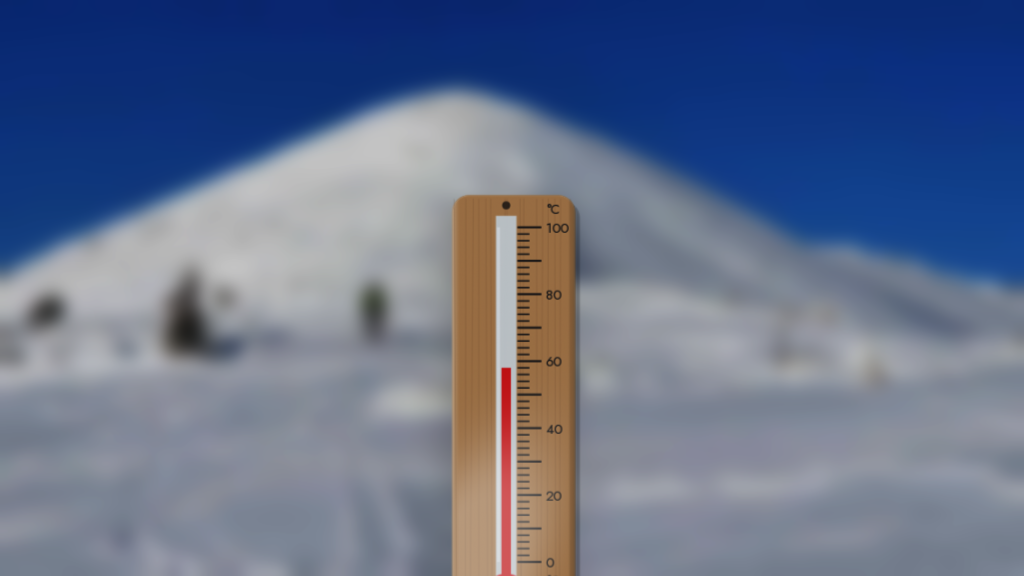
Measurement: 58 °C
